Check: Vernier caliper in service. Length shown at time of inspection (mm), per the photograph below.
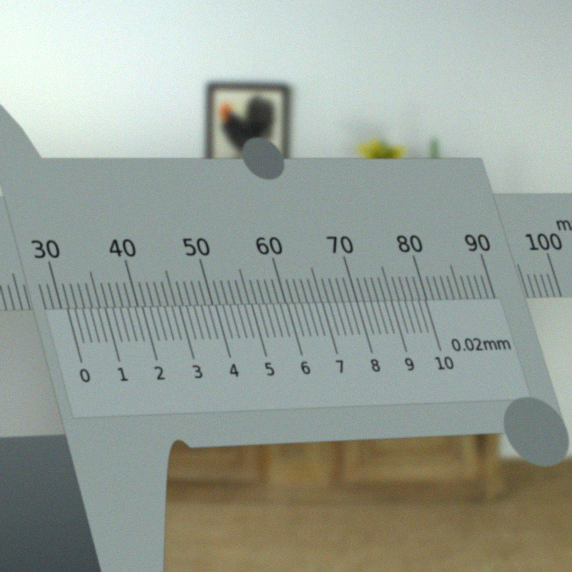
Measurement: 30.8 mm
